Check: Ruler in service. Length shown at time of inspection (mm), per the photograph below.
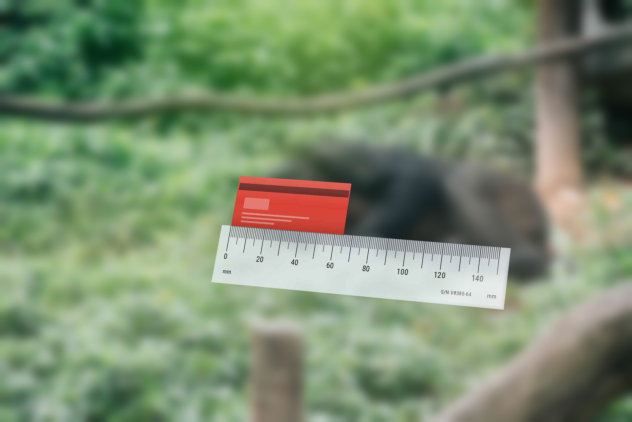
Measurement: 65 mm
